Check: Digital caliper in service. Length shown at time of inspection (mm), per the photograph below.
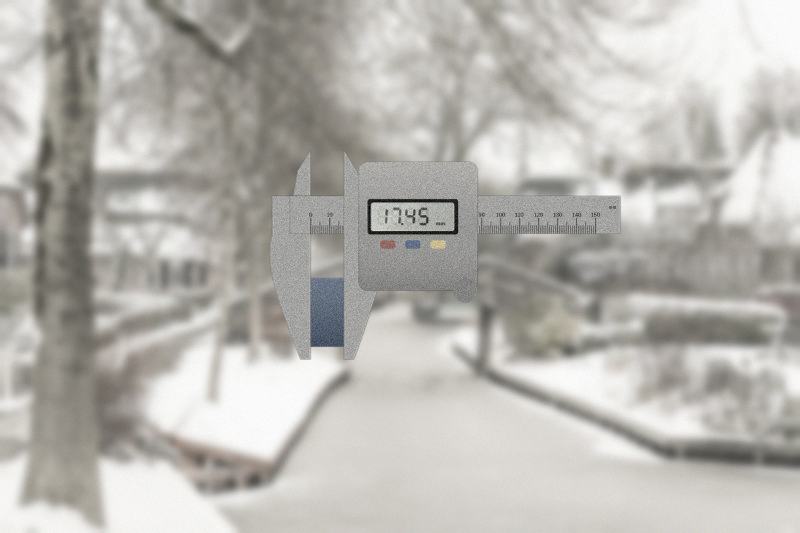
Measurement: 17.45 mm
